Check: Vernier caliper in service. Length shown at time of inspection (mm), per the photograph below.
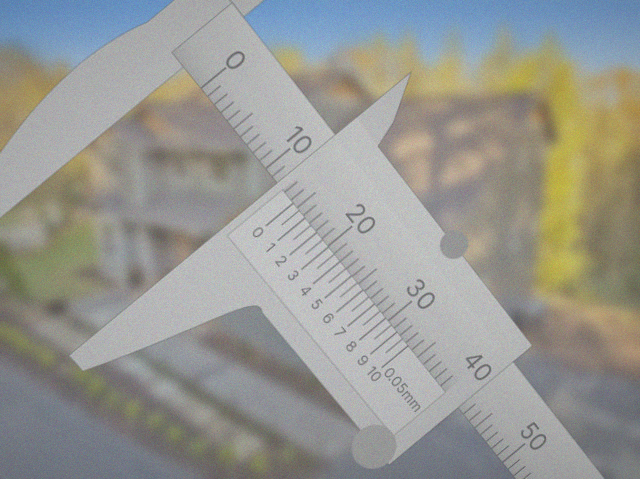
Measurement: 14.4 mm
